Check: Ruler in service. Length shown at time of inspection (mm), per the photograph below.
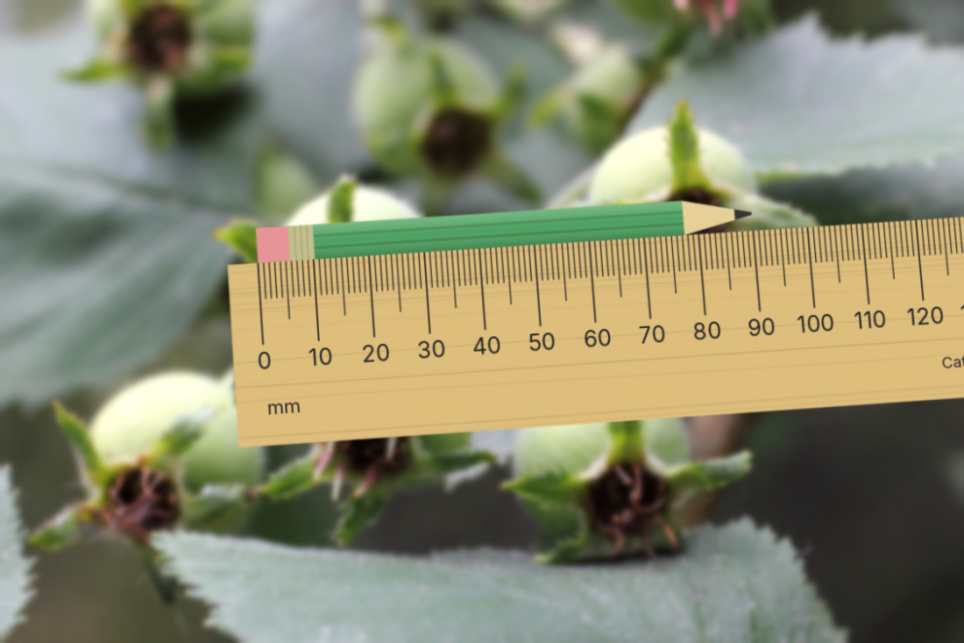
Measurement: 90 mm
